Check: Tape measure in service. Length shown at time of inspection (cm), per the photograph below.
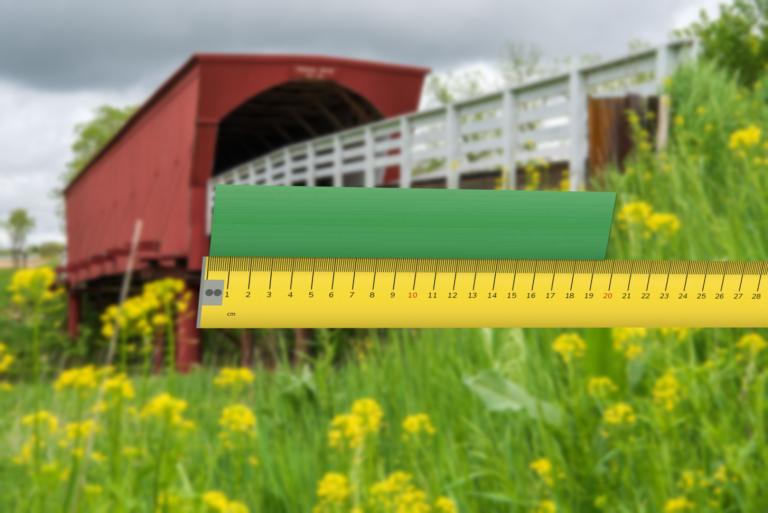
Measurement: 19.5 cm
